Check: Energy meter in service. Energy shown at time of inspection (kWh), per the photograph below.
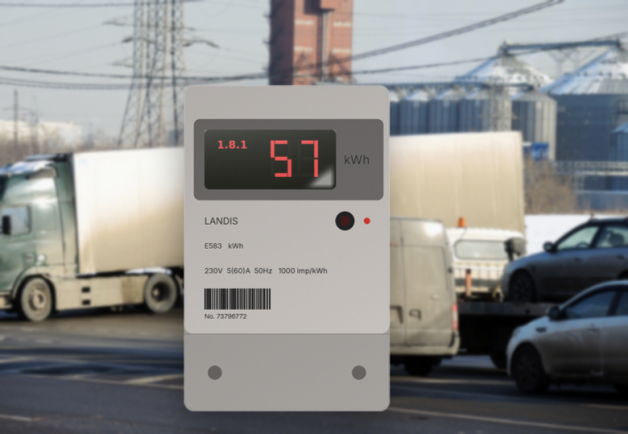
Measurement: 57 kWh
